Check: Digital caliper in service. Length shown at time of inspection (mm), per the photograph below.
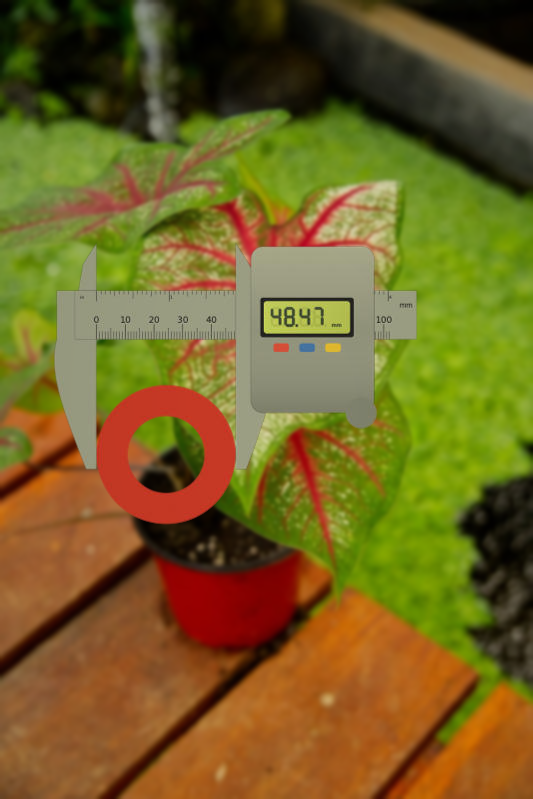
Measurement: 48.47 mm
